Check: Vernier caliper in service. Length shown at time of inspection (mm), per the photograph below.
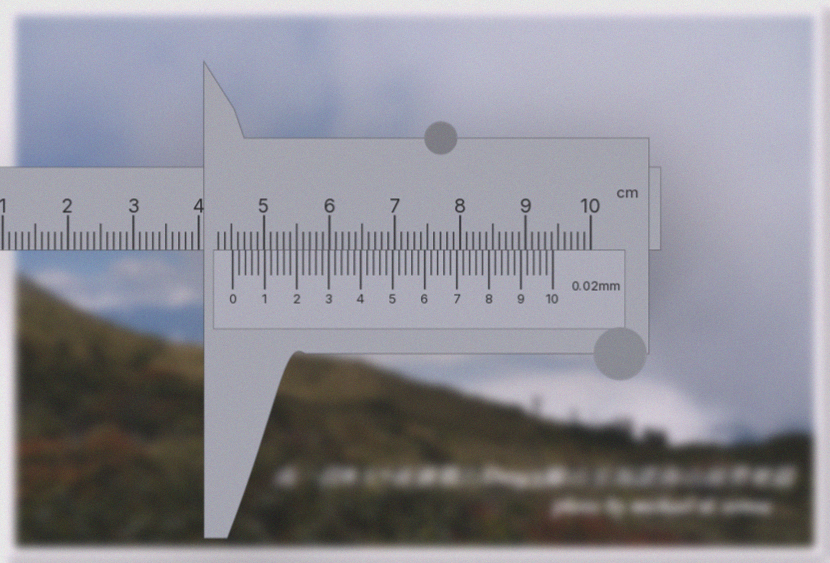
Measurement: 45.2 mm
